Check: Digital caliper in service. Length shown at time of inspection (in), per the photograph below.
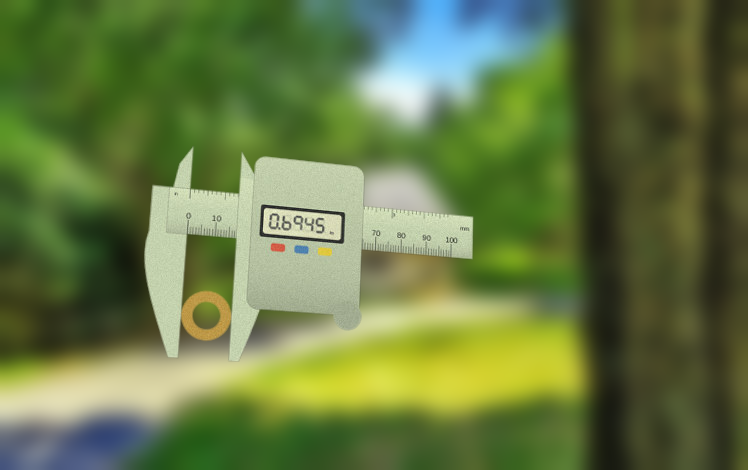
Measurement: 0.6945 in
